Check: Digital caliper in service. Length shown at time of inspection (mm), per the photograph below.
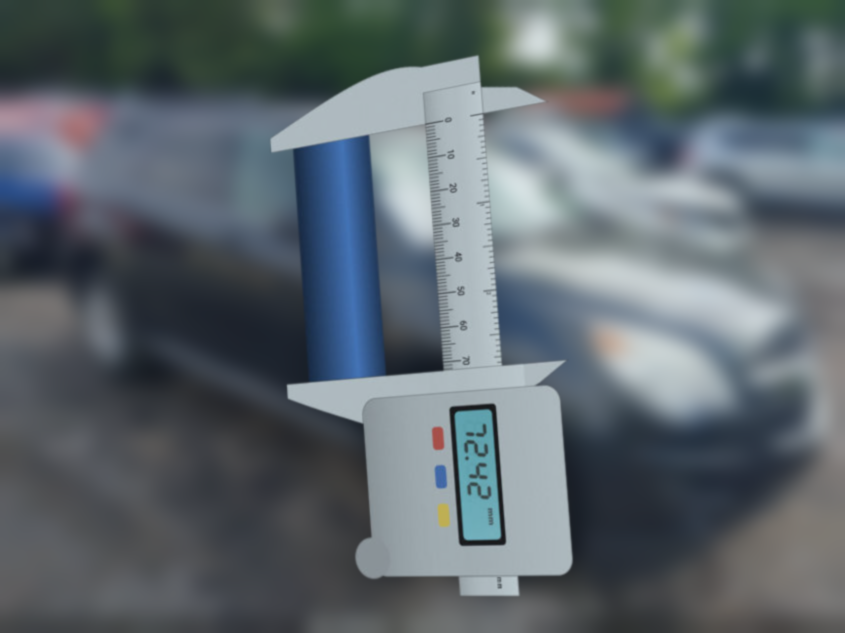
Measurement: 72.42 mm
